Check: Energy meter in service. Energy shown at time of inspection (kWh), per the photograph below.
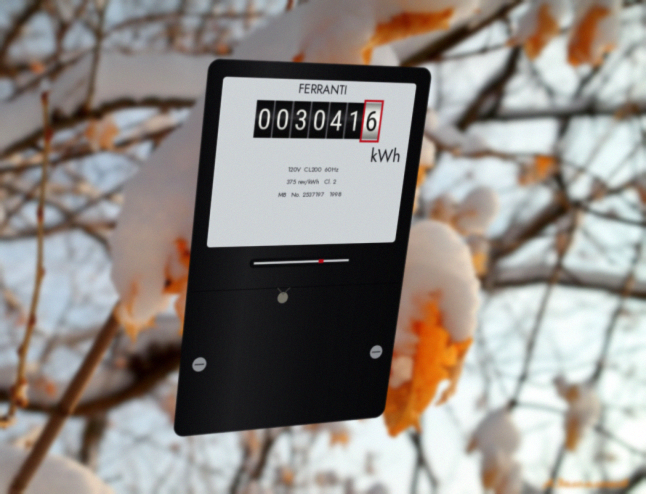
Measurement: 3041.6 kWh
